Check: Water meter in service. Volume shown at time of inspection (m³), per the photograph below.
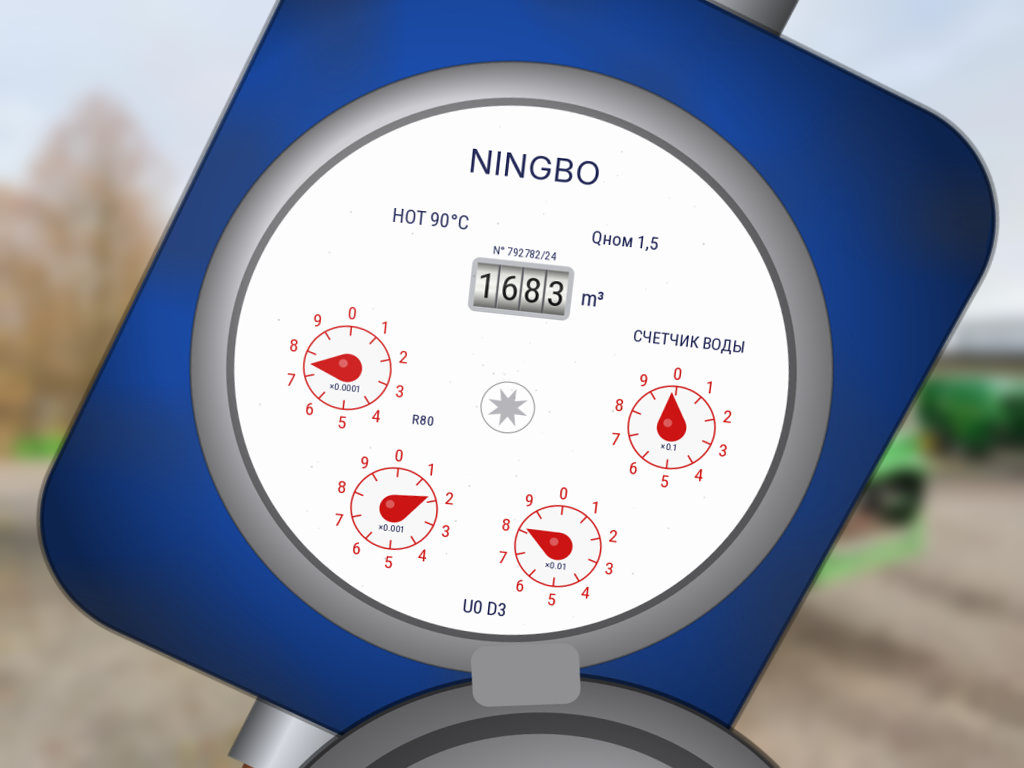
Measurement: 1682.9817 m³
